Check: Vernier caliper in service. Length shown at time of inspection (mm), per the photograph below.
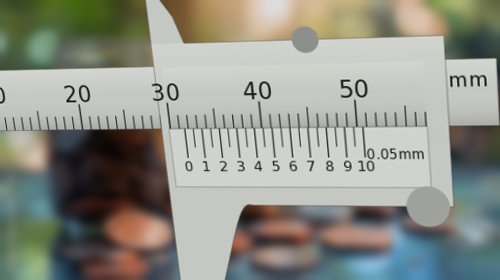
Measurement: 31.6 mm
